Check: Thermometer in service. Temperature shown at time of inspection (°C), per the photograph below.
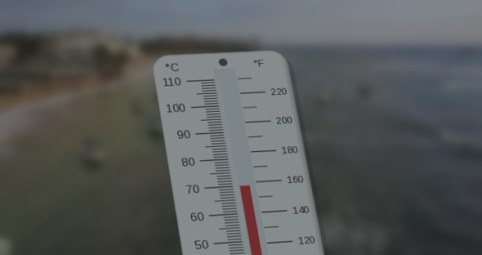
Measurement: 70 °C
